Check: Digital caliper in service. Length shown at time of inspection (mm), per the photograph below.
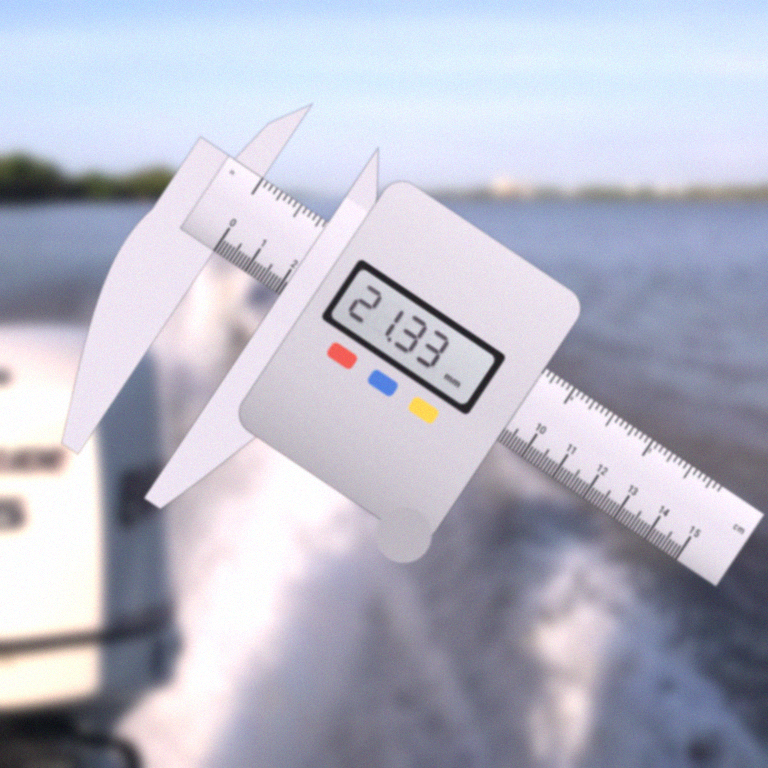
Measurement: 21.33 mm
